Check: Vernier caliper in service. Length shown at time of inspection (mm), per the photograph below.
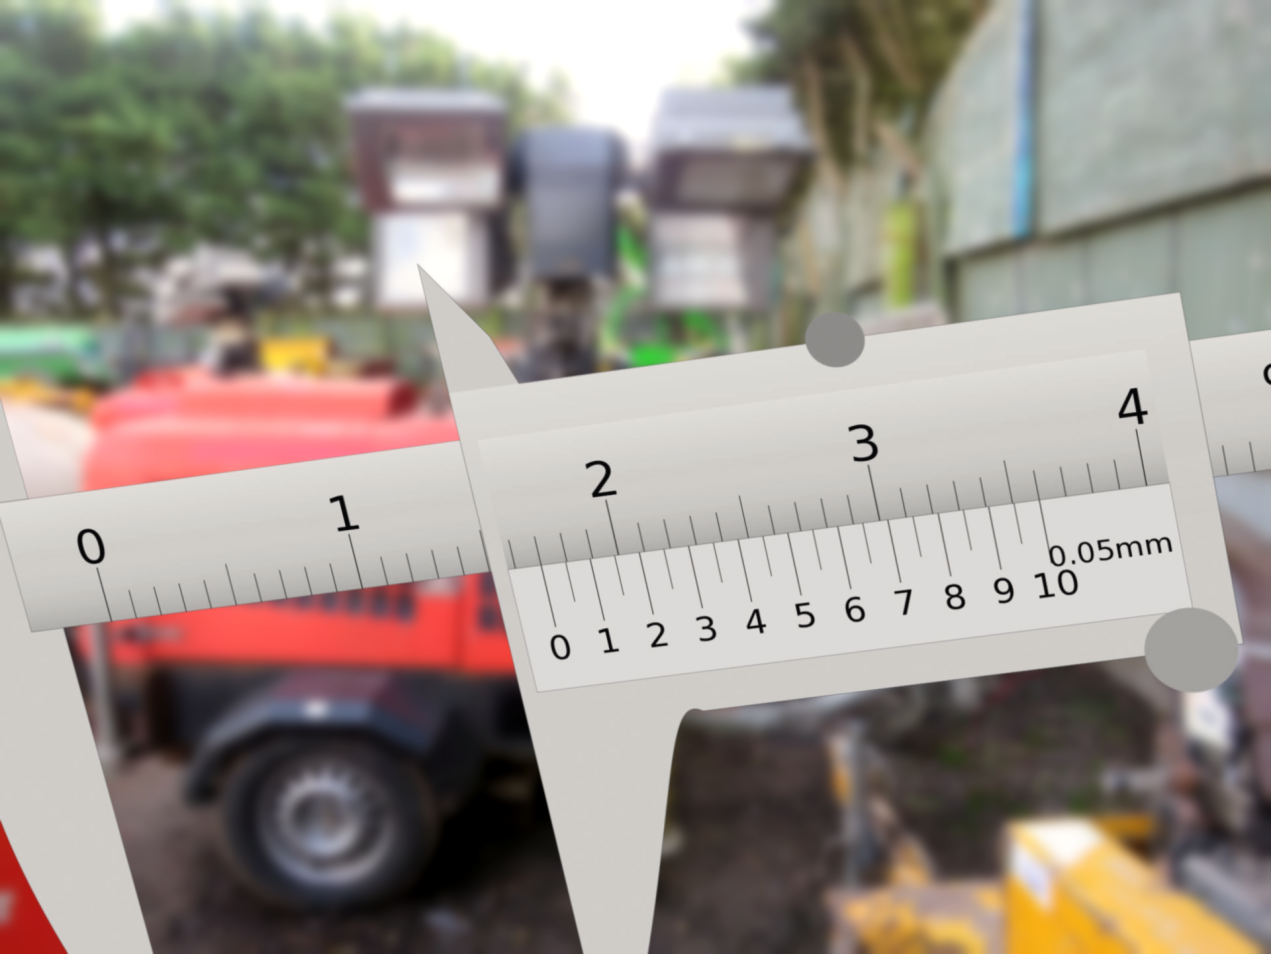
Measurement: 17.00 mm
